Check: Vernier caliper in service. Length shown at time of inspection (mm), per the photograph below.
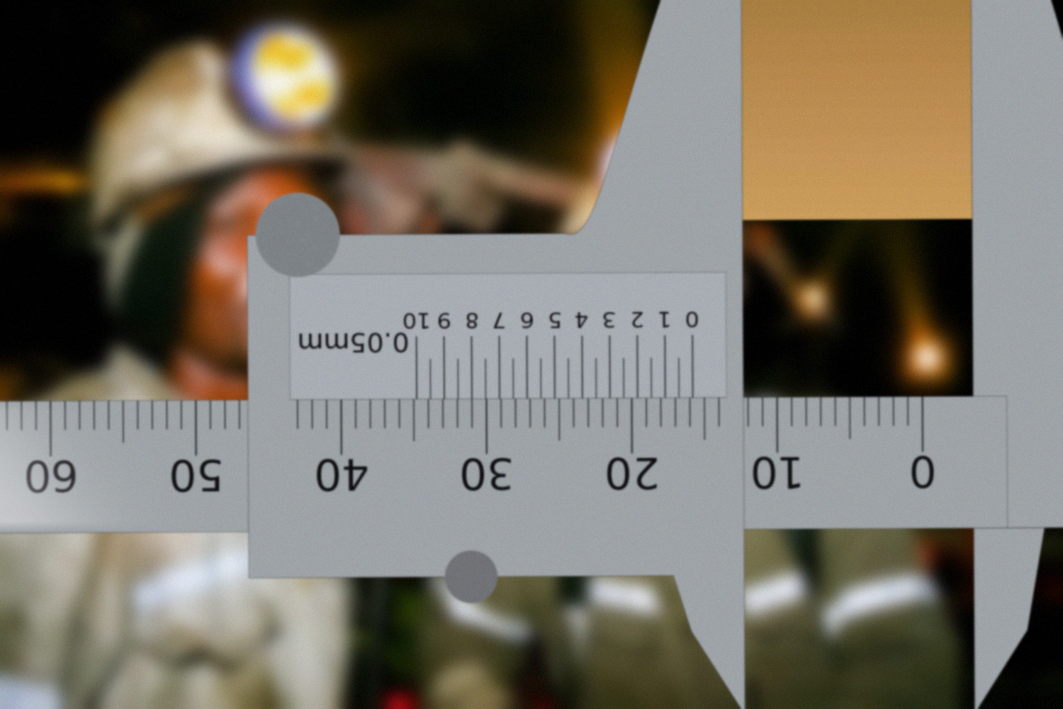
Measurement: 15.8 mm
